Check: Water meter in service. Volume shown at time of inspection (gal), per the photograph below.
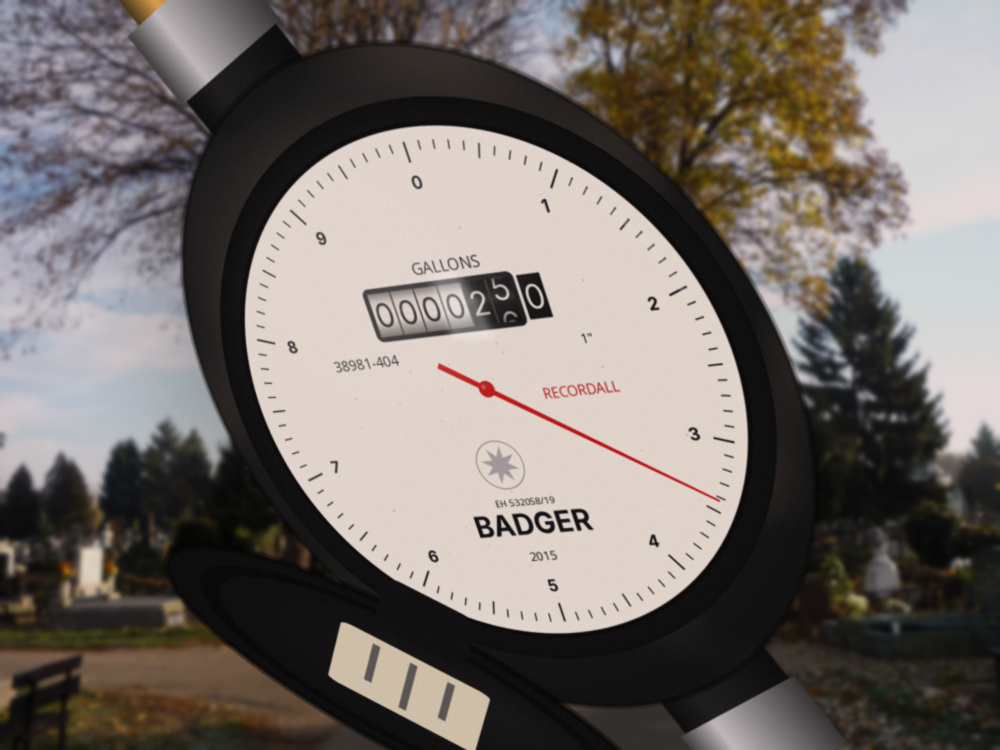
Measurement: 253.4 gal
